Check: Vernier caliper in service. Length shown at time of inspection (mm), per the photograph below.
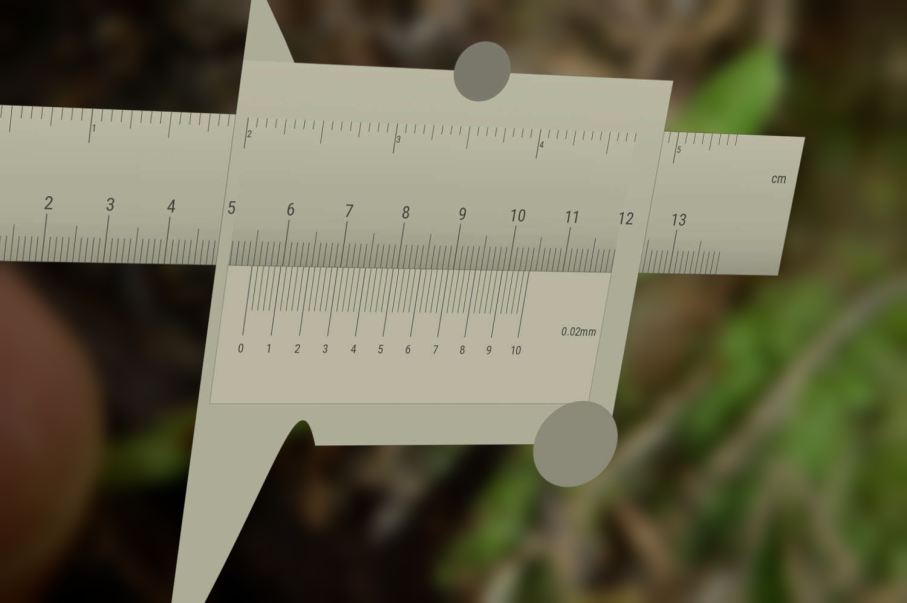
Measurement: 54.8 mm
